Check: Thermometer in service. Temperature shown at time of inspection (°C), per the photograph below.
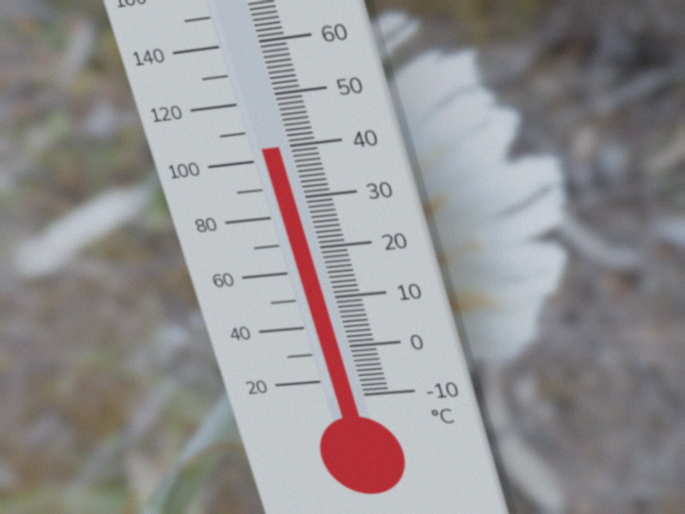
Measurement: 40 °C
